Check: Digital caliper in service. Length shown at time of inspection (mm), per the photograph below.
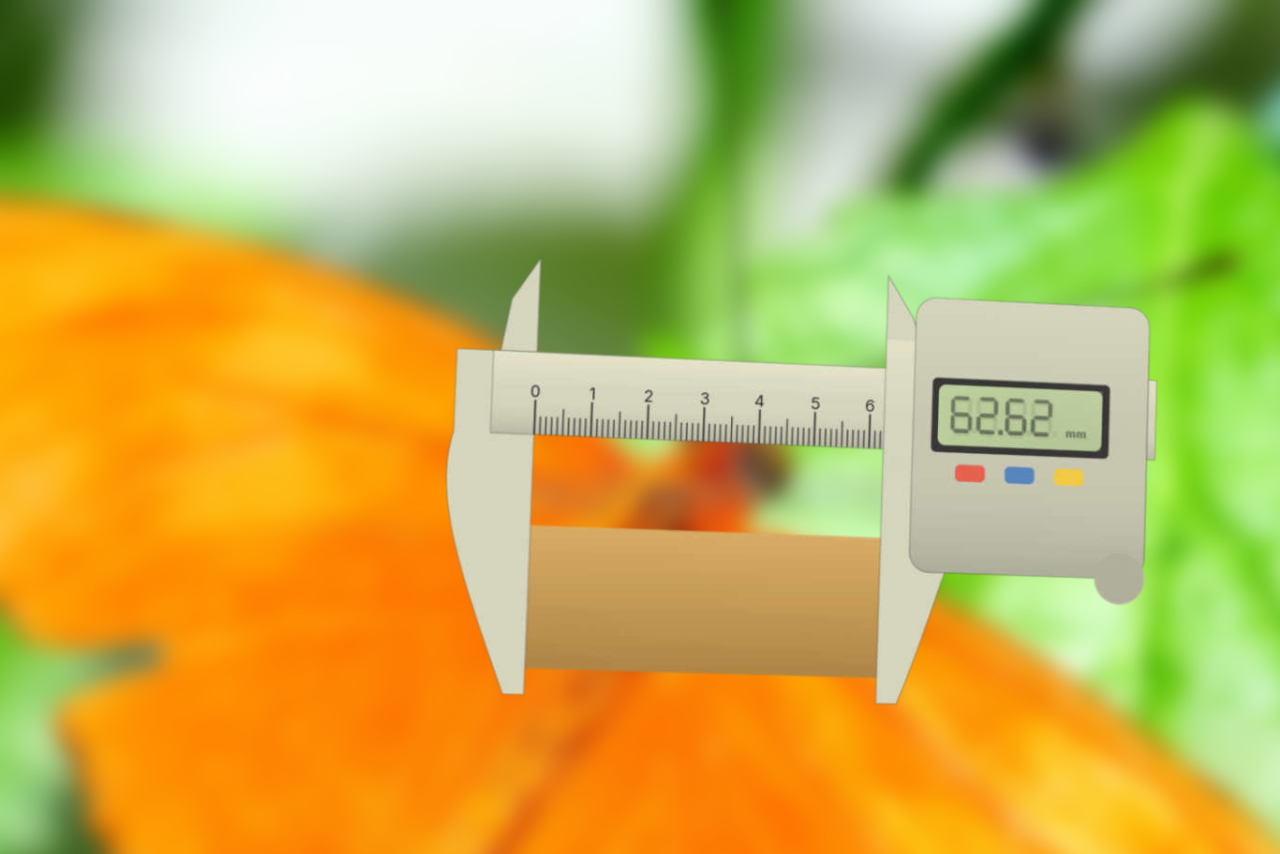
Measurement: 62.62 mm
